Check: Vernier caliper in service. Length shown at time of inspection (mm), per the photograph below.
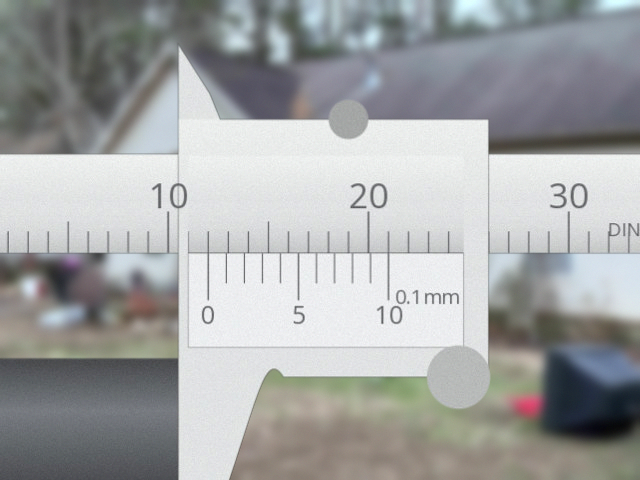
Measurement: 12.0 mm
